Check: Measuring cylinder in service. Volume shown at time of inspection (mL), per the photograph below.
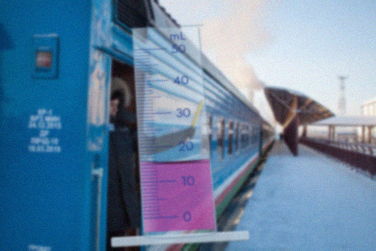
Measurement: 15 mL
